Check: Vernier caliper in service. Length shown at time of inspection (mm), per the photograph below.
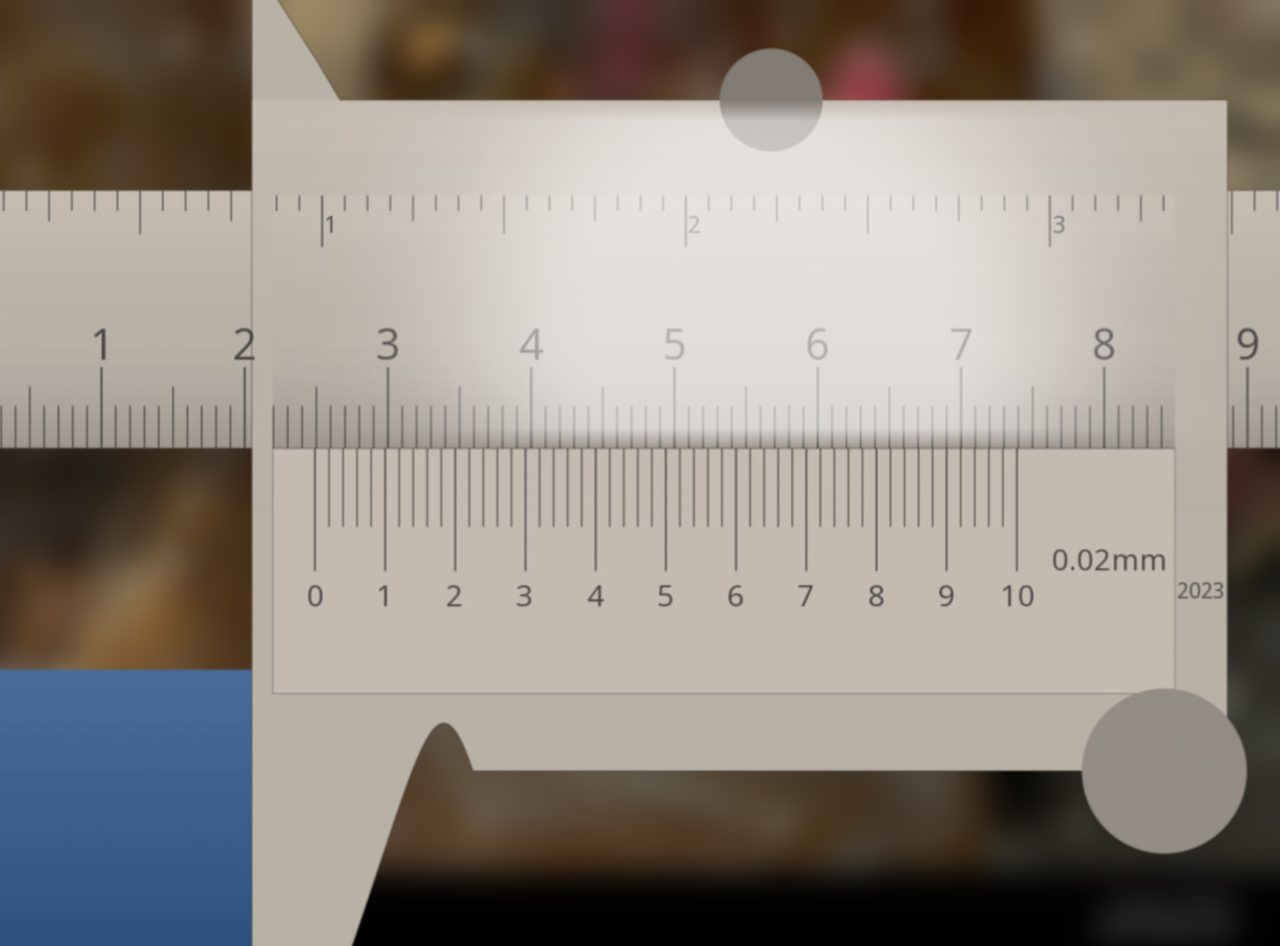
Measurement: 24.9 mm
